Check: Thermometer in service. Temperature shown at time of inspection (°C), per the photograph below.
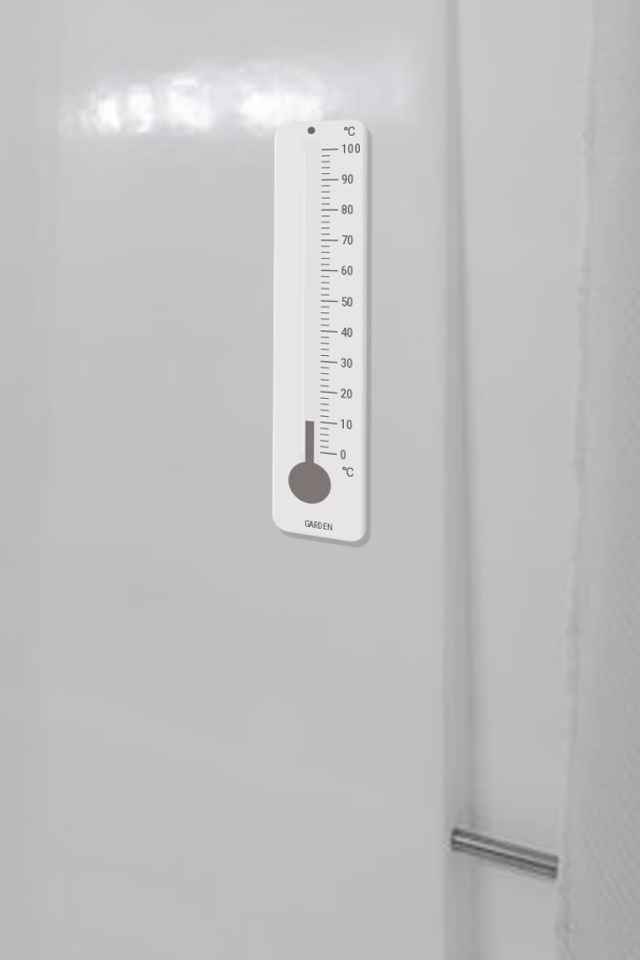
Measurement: 10 °C
